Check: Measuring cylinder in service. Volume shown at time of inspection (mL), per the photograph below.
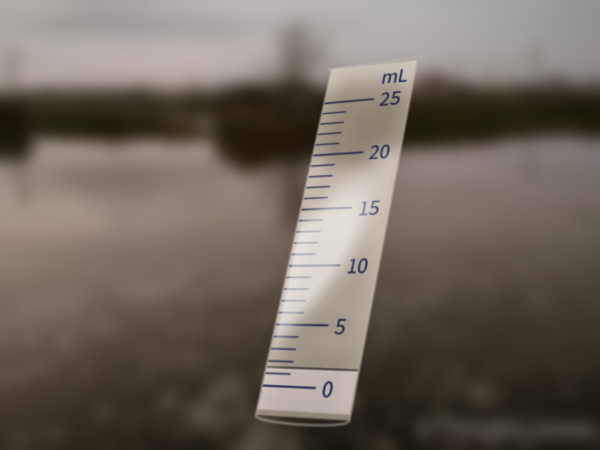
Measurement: 1.5 mL
